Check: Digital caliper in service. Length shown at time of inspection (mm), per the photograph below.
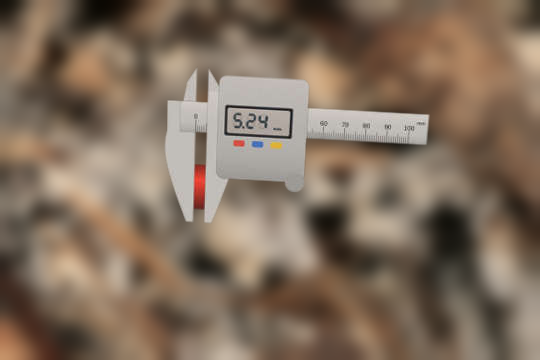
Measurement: 5.24 mm
